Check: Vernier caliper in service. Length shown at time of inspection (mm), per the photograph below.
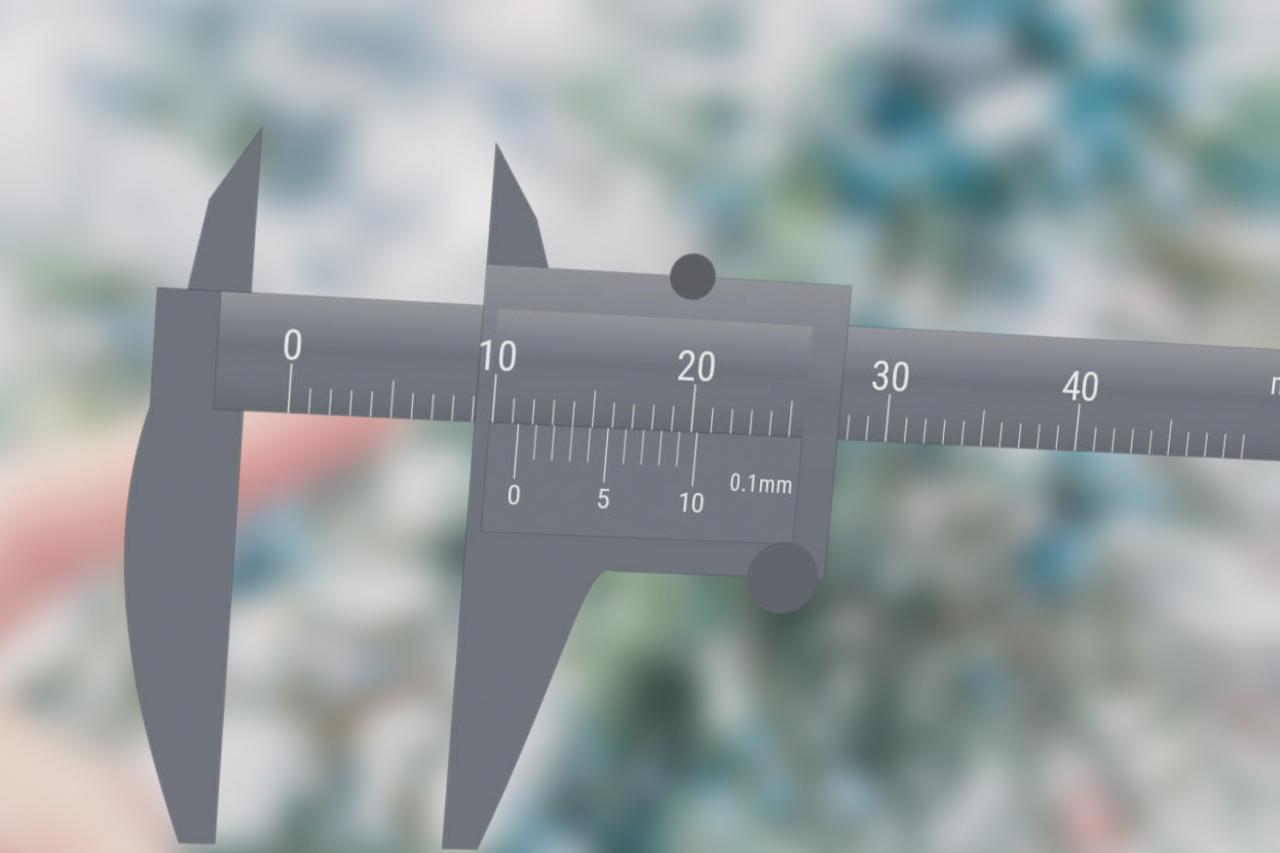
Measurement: 11.3 mm
